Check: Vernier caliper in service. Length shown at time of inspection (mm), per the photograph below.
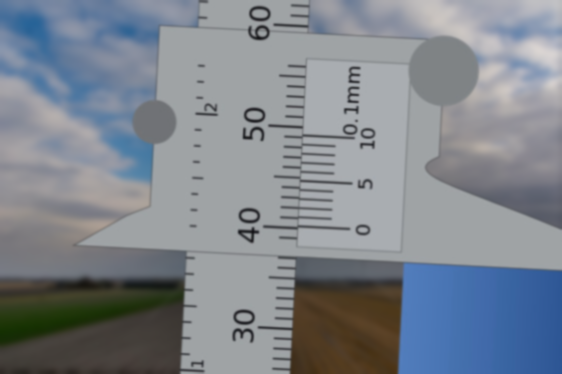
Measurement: 40.2 mm
